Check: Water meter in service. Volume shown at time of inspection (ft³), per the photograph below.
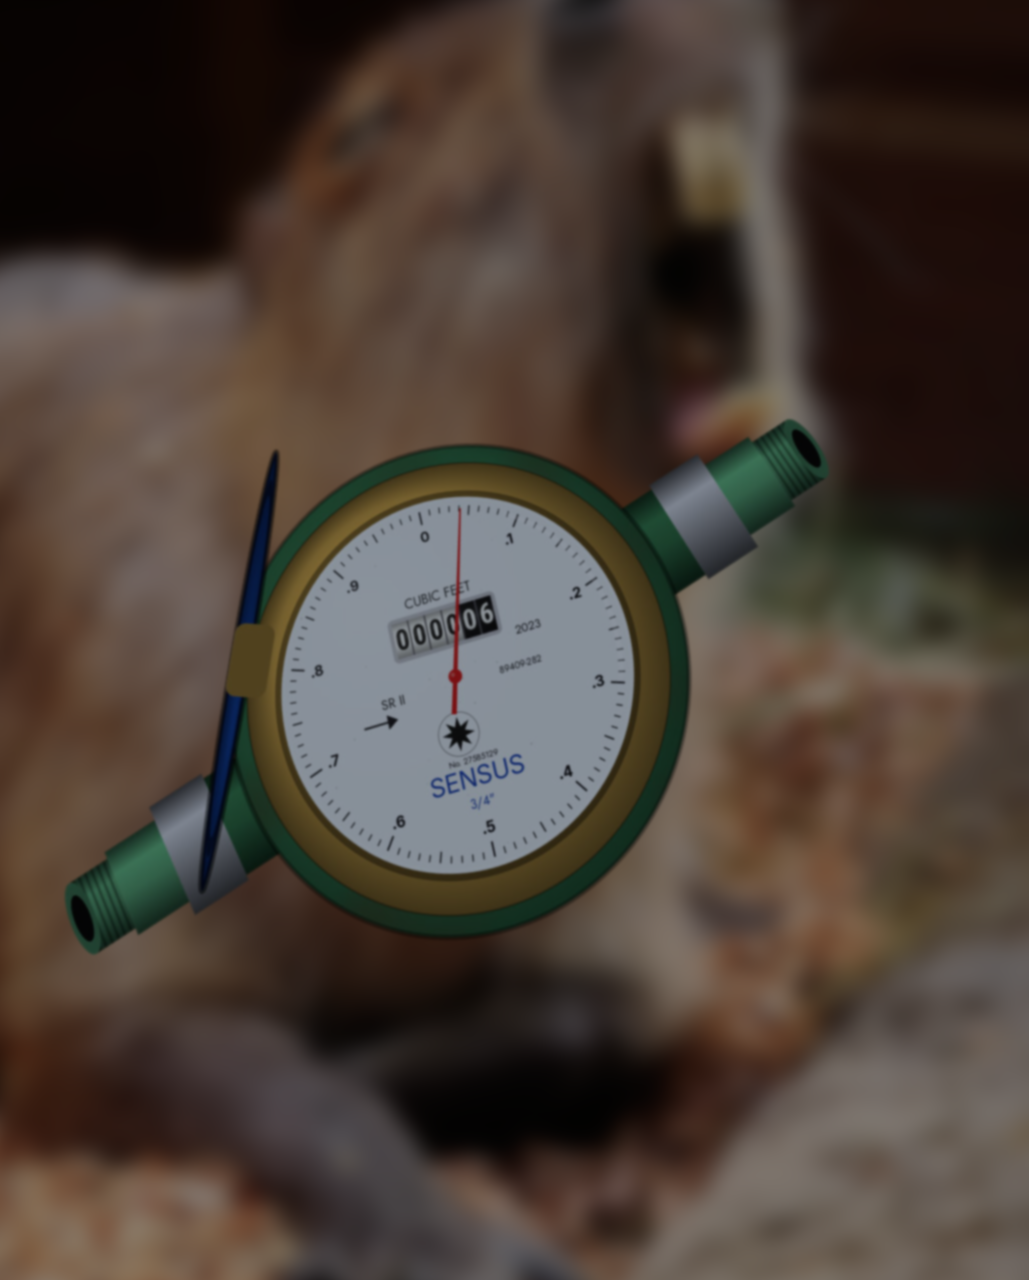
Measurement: 6.04 ft³
